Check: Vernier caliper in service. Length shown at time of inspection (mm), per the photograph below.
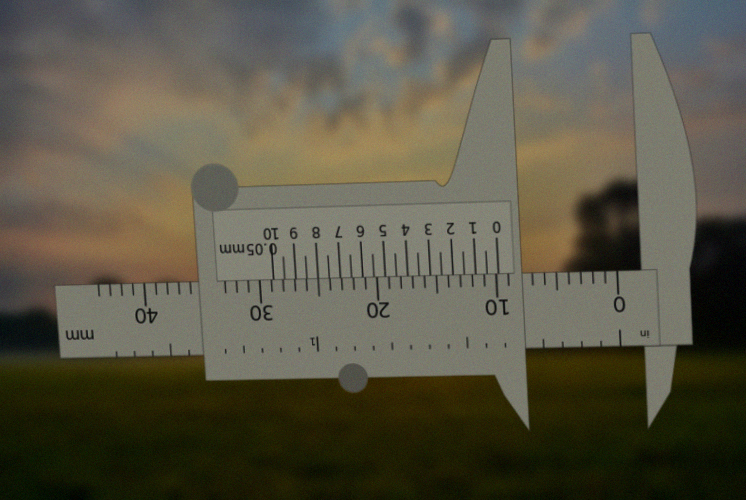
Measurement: 9.8 mm
